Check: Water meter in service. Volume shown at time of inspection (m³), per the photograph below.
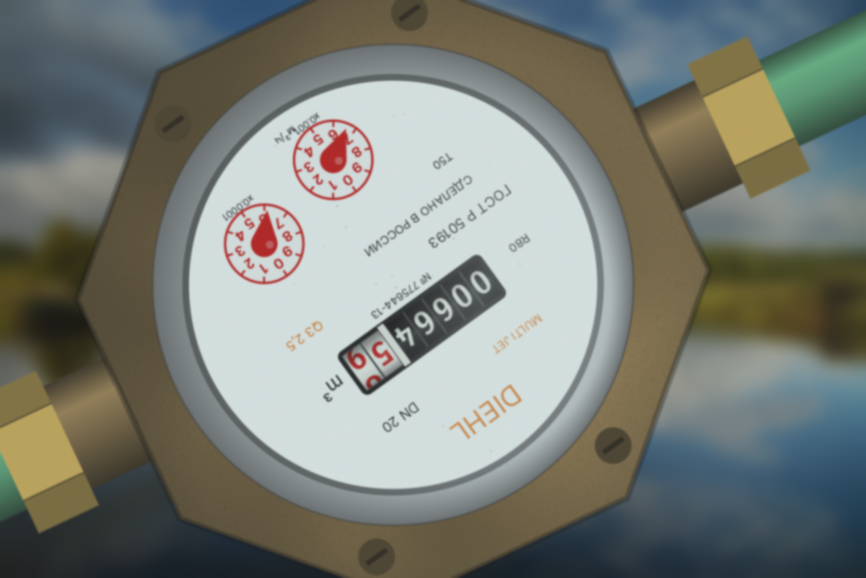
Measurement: 664.5866 m³
